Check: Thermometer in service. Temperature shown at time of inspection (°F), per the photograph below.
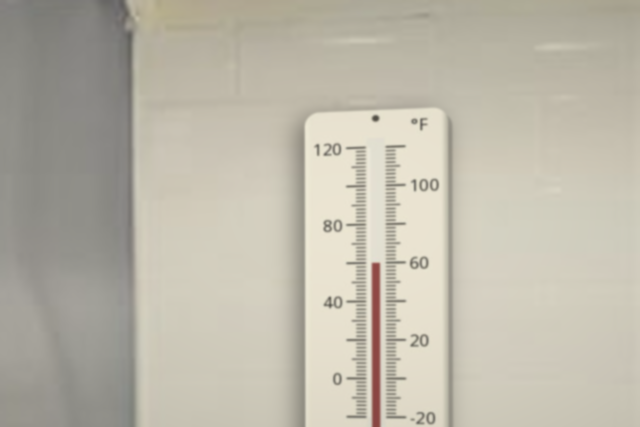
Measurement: 60 °F
